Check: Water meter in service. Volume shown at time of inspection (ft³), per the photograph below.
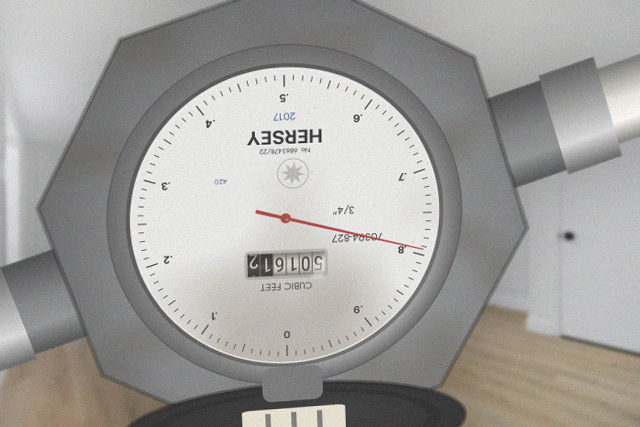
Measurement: 501611.79 ft³
